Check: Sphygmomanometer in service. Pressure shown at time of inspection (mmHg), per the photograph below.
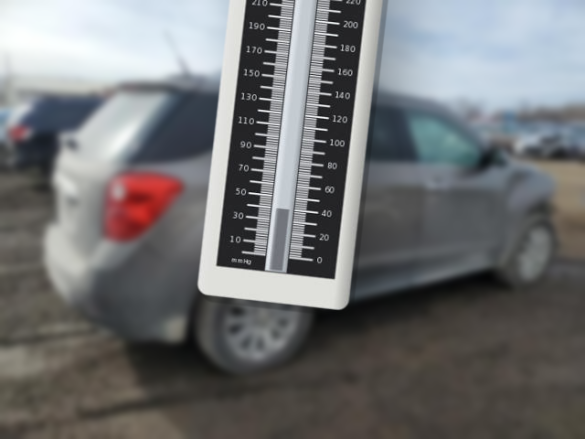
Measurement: 40 mmHg
